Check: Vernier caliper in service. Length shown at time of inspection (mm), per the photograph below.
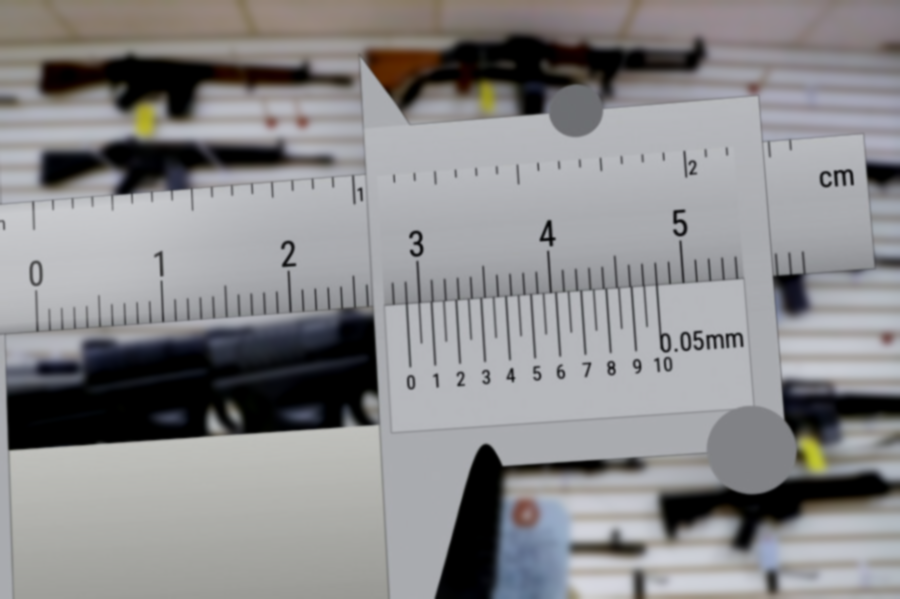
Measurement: 29.0 mm
